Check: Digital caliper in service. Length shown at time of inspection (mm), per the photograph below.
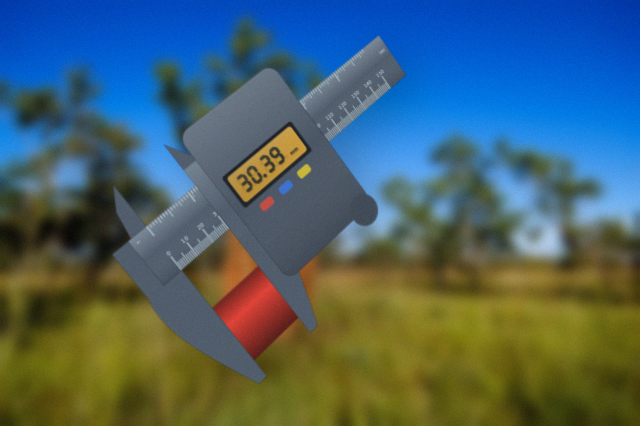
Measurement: 30.39 mm
